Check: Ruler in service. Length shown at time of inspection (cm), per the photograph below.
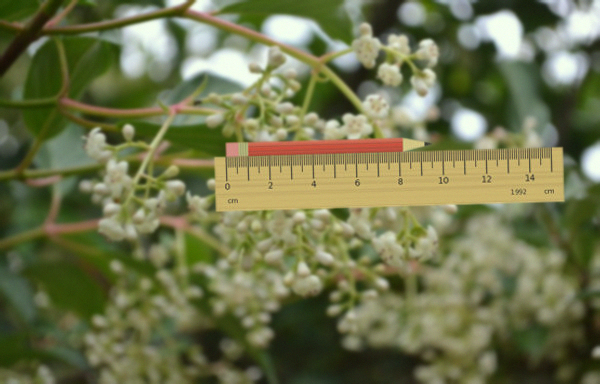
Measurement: 9.5 cm
